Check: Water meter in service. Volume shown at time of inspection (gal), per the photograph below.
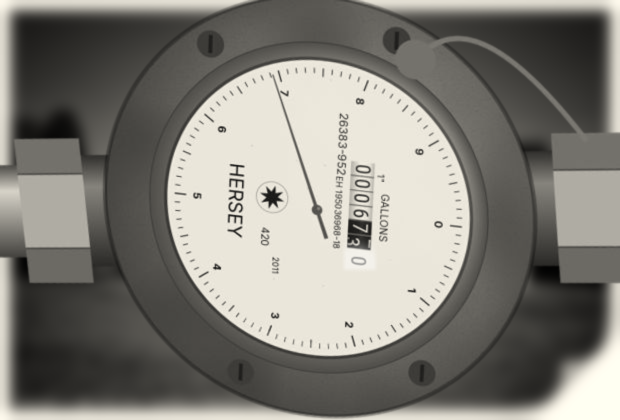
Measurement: 6726.9 gal
